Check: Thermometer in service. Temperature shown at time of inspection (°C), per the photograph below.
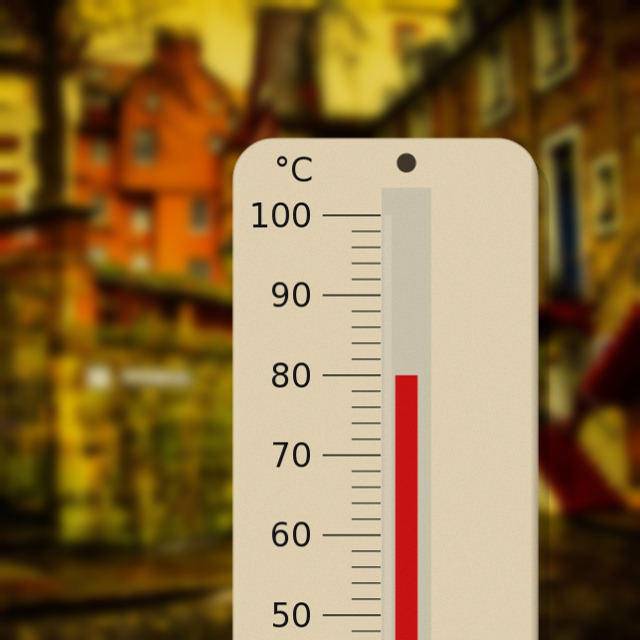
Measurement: 80 °C
